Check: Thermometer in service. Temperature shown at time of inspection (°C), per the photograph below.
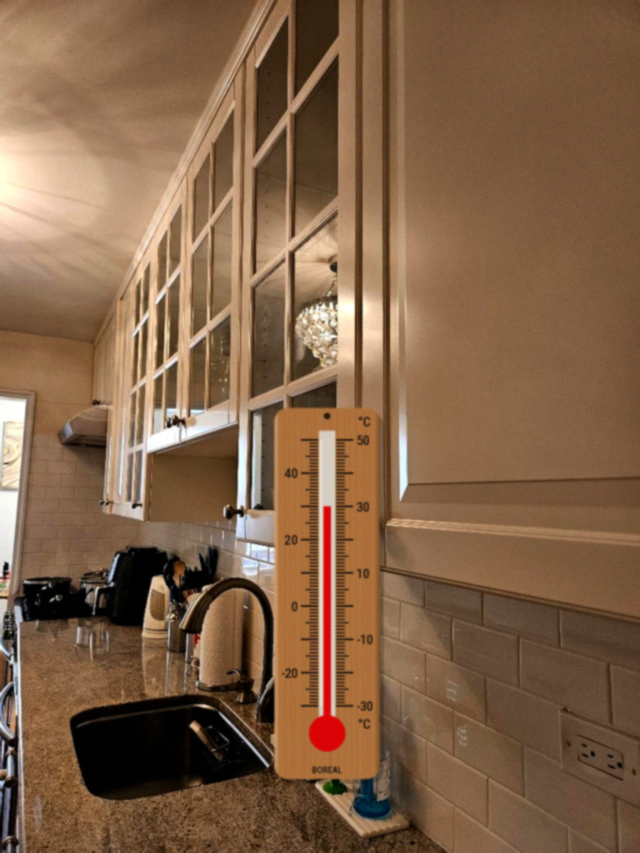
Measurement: 30 °C
